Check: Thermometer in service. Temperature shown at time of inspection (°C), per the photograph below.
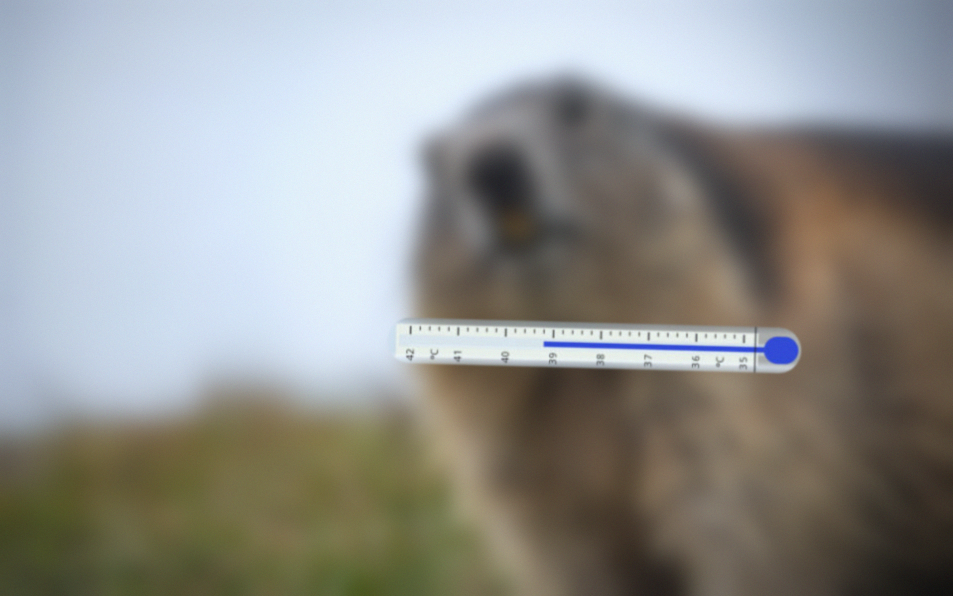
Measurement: 39.2 °C
